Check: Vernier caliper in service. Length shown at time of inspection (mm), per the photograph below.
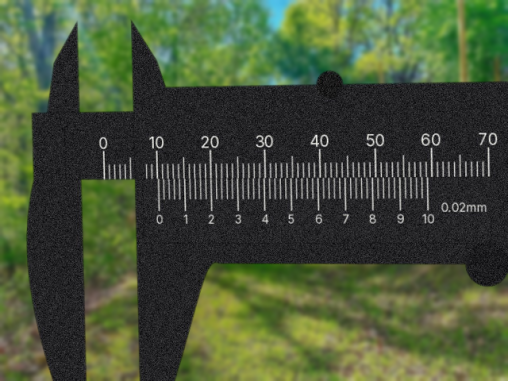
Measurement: 10.2 mm
